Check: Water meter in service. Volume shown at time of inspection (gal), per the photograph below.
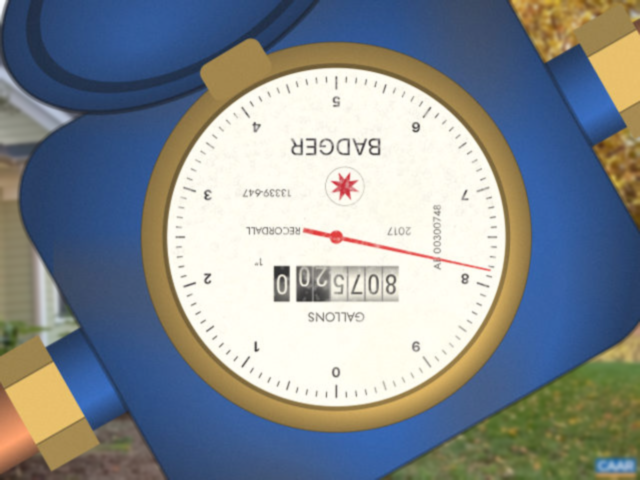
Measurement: 8075197.8 gal
